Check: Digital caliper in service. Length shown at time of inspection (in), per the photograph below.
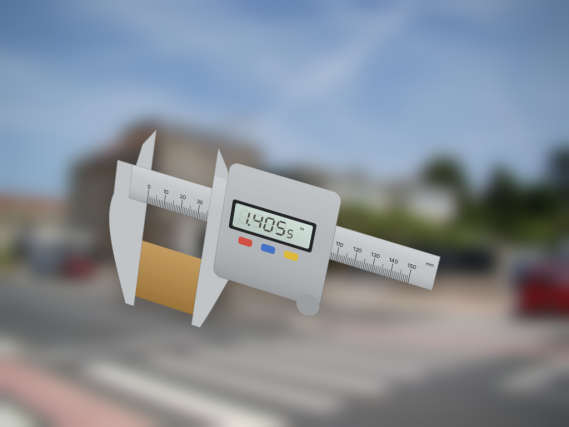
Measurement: 1.4055 in
